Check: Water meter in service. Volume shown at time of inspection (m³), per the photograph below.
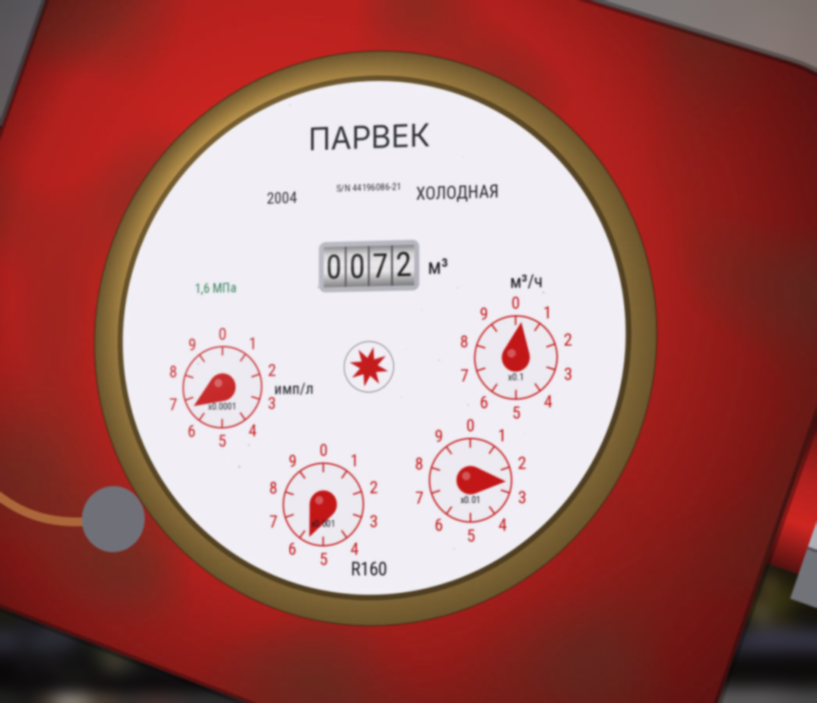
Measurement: 72.0256 m³
